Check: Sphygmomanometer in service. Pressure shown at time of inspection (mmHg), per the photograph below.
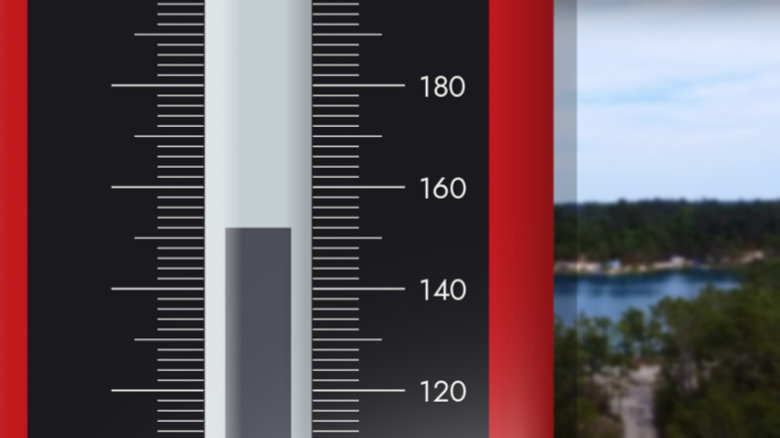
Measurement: 152 mmHg
